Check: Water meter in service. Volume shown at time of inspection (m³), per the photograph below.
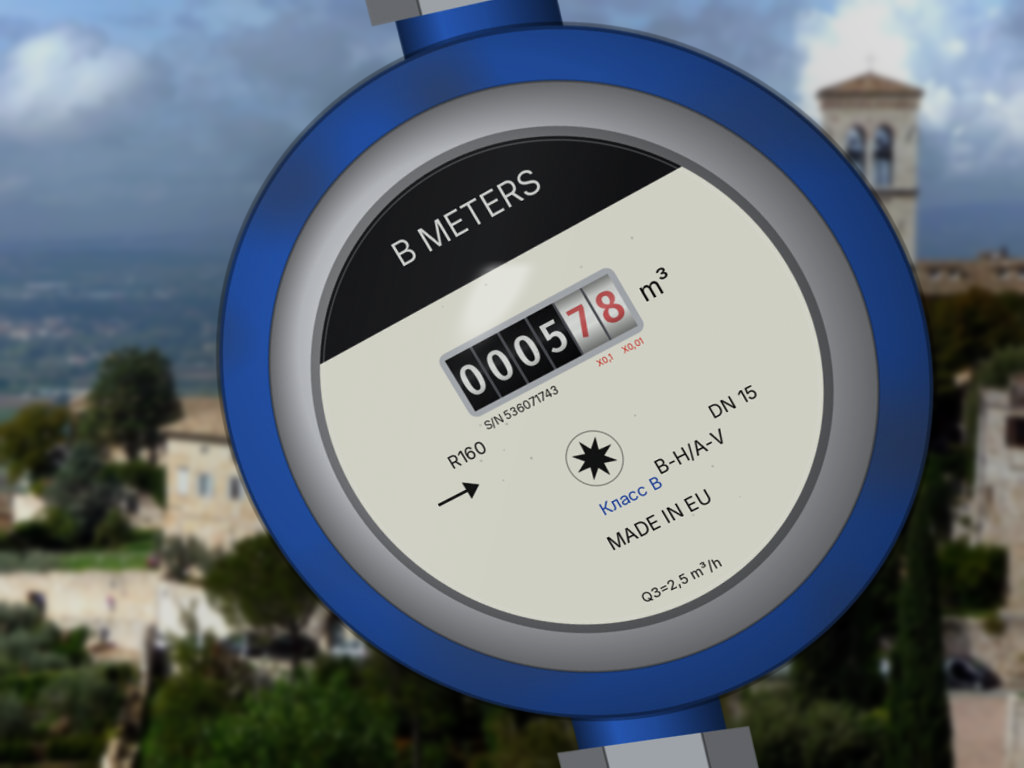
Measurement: 5.78 m³
